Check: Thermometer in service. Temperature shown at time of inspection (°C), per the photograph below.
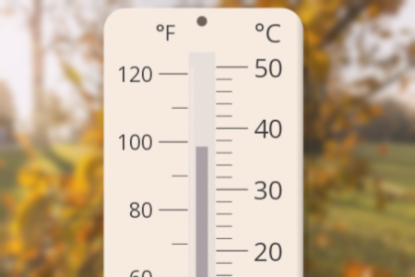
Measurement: 37 °C
